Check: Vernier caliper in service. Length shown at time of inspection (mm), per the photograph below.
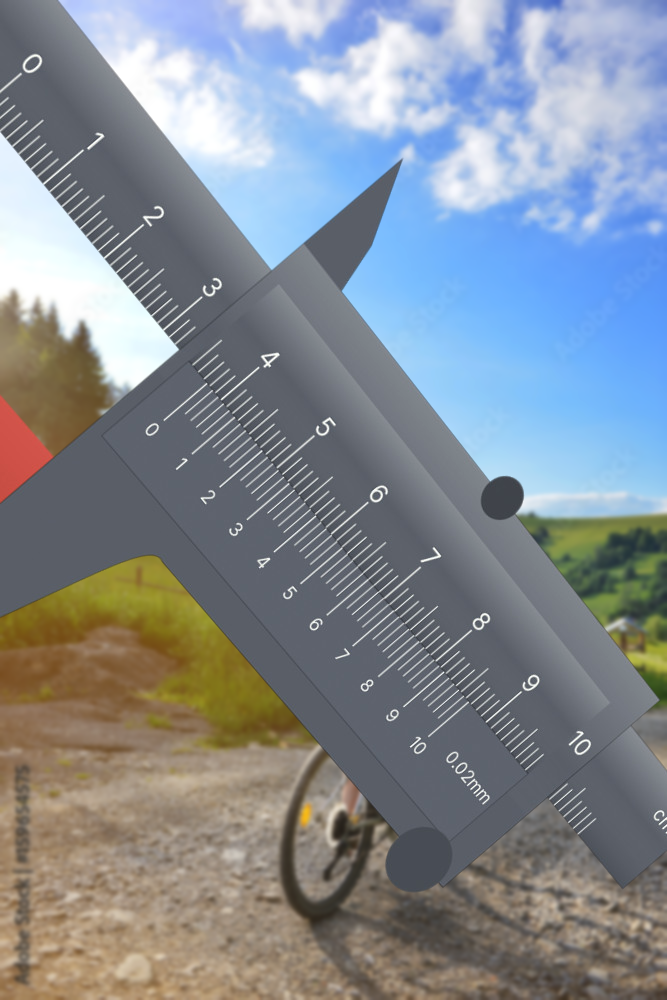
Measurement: 37.6 mm
